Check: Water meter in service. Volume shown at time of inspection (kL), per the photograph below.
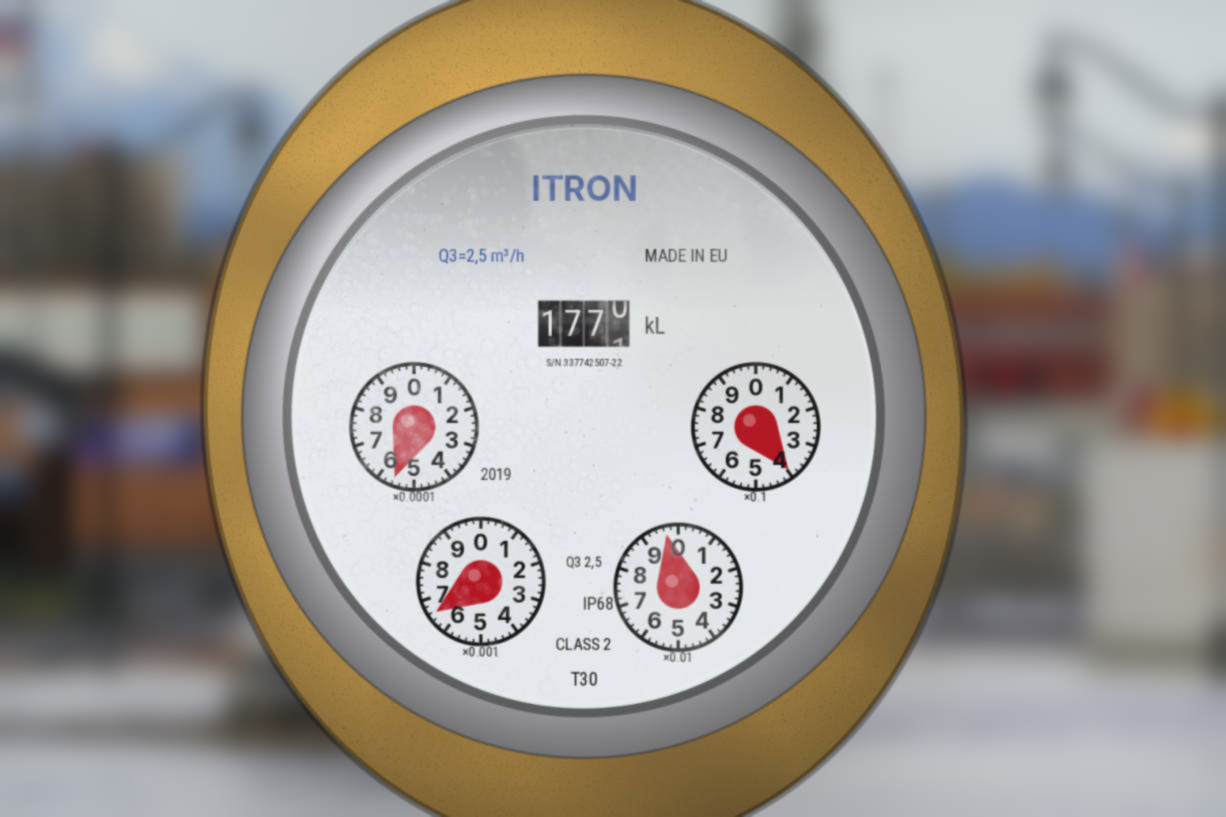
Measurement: 1770.3965 kL
